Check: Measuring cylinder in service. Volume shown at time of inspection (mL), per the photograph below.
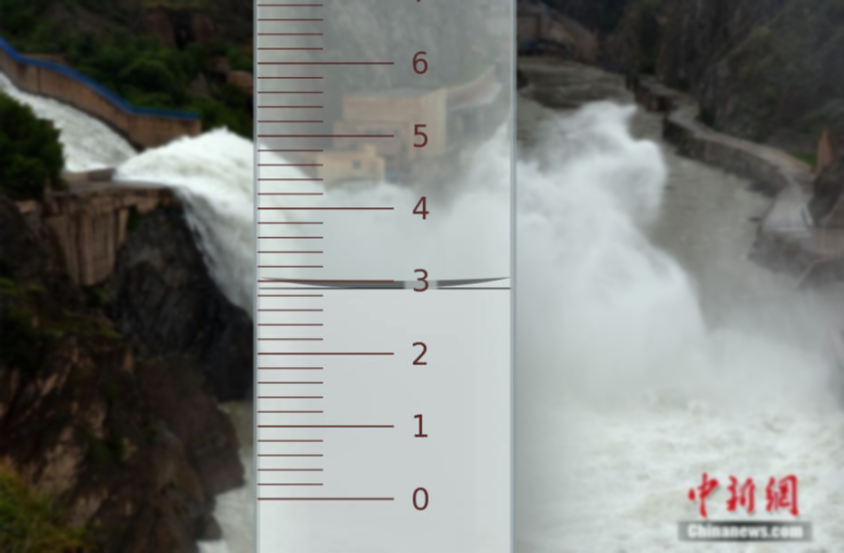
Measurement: 2.9 mL
